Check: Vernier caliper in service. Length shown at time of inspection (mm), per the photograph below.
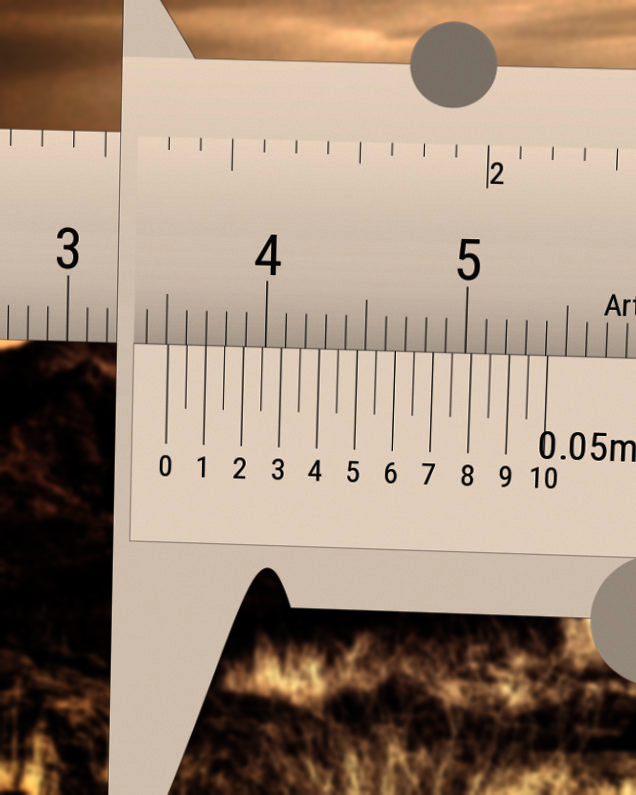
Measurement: 35.1 mm
